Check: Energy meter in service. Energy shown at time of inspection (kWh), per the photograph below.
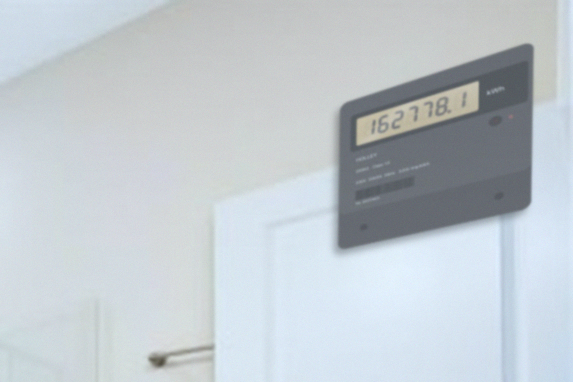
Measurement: 162778.1 kWh
